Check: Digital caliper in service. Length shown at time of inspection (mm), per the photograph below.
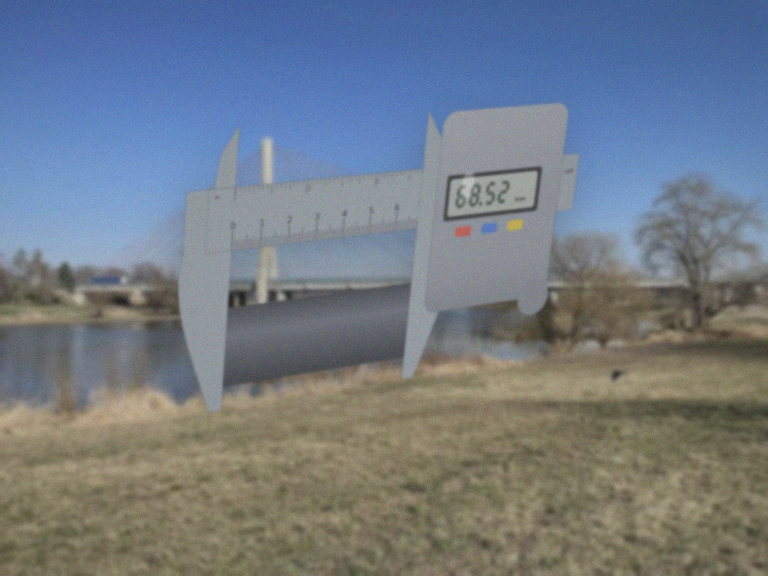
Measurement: 68.52 mm
